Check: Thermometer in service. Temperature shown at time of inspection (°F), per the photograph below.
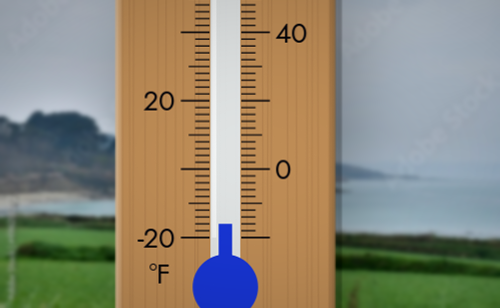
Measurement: -16 °F
